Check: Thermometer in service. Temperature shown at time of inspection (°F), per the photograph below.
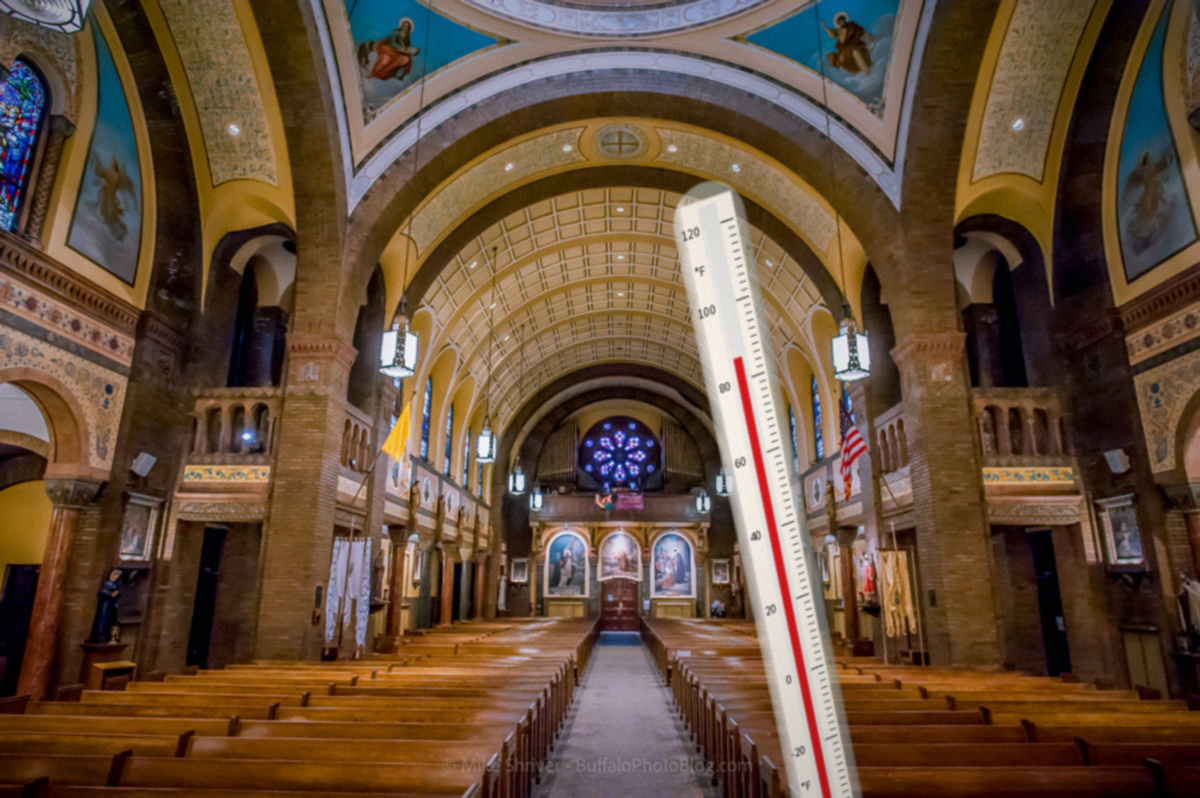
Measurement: 86 °F
